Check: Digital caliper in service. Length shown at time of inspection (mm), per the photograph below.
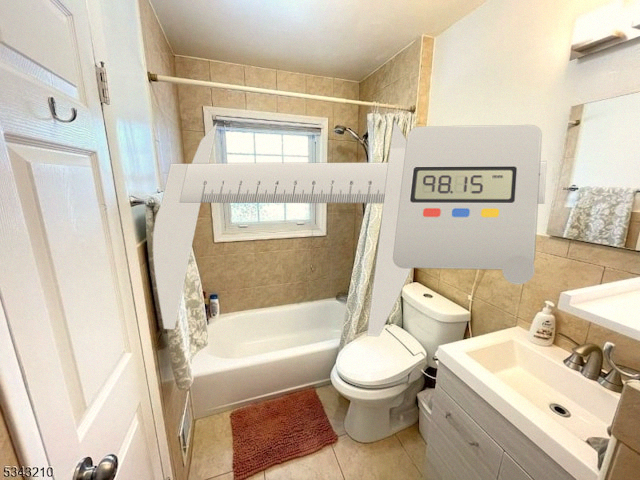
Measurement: 98.15 mm
